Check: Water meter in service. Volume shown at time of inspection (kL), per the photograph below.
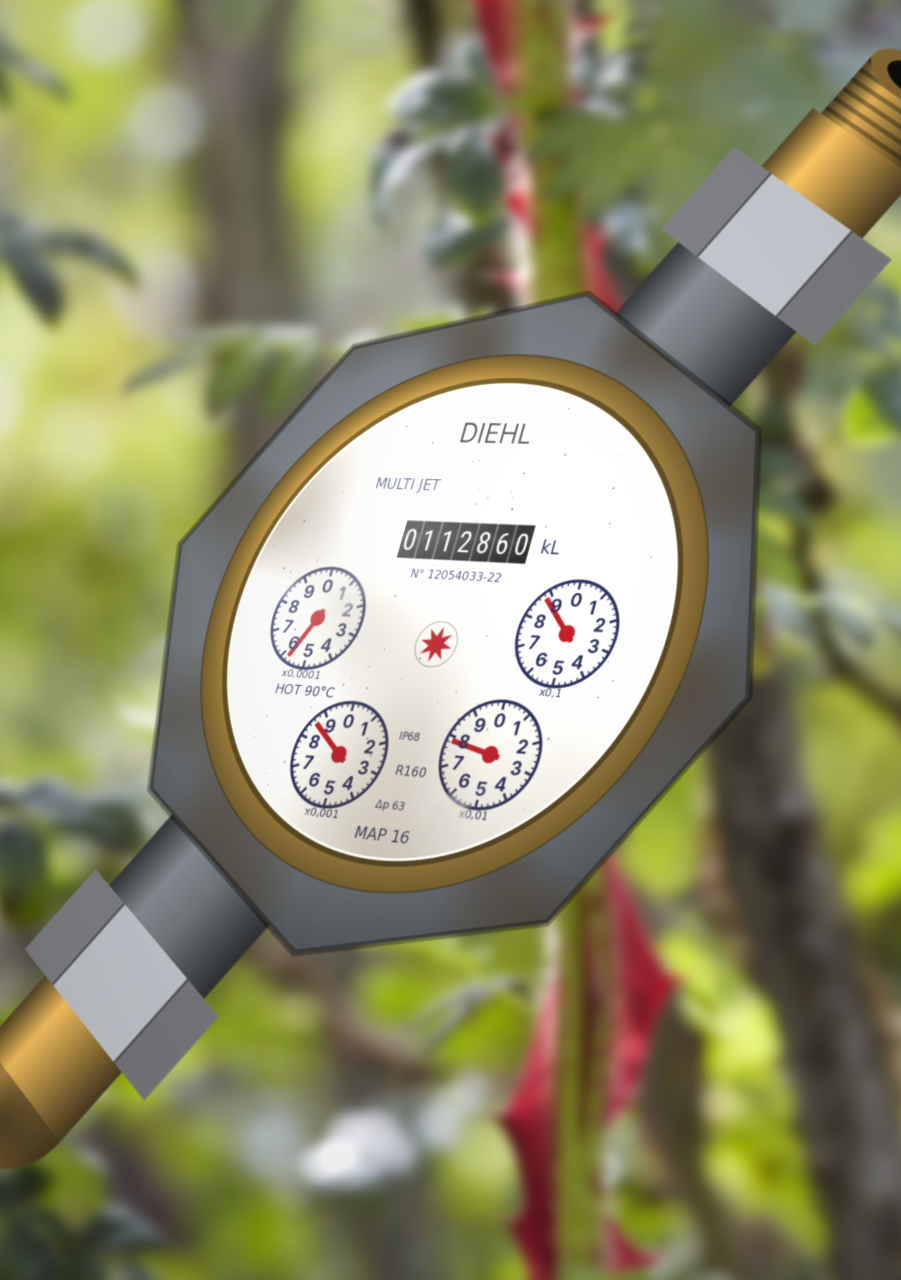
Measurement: 112860.8785 kL
